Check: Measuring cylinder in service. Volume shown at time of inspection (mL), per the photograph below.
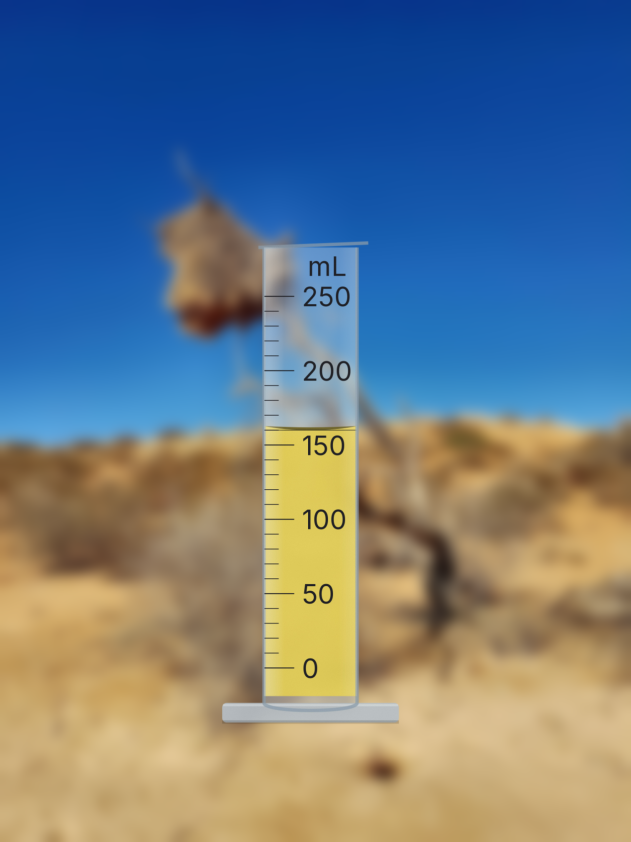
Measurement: 160 mL
